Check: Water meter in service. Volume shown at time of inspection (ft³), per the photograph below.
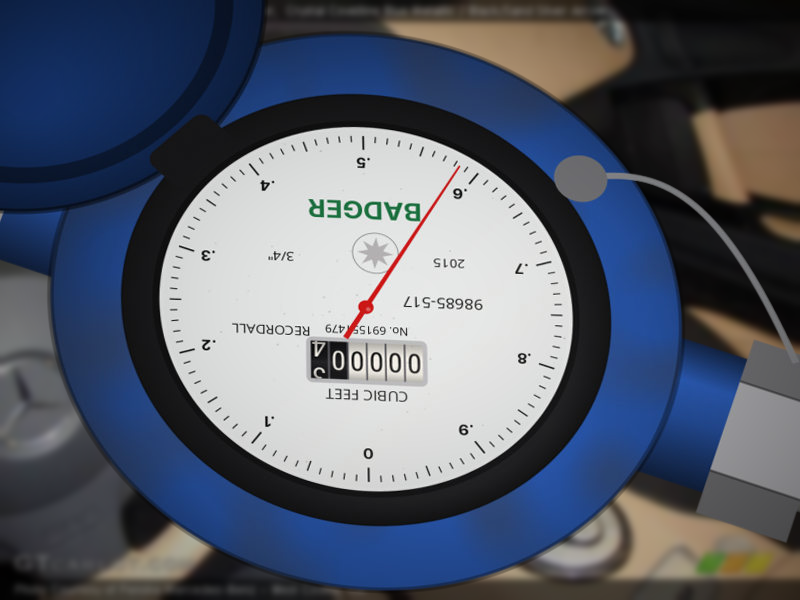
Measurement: 3.58 ft³
